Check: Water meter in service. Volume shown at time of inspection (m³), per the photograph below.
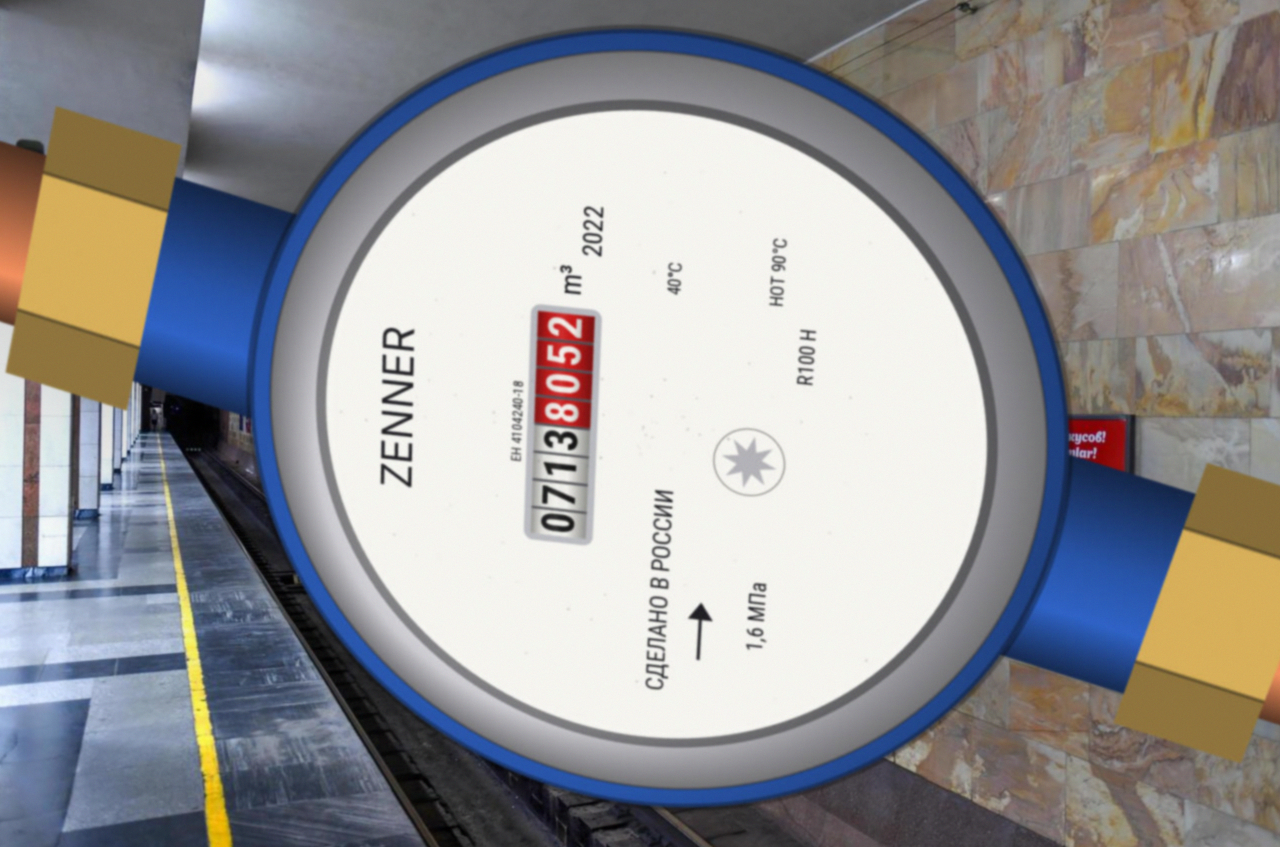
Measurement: 713.8052 m³
